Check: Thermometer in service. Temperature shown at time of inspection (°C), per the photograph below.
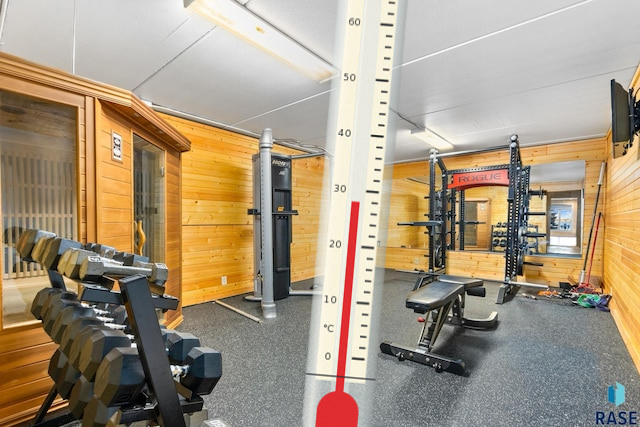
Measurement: 28 °C
